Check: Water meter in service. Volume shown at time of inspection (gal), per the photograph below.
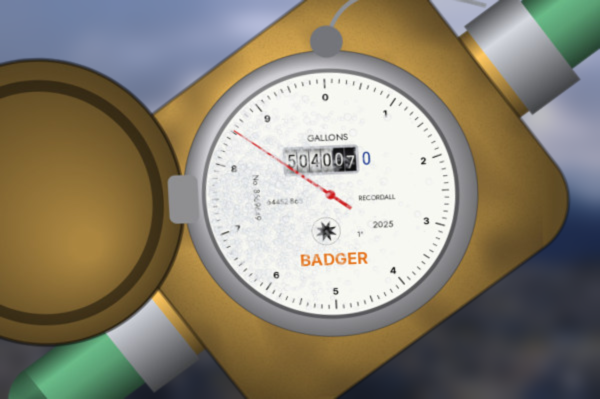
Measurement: 5040068.5 gal
